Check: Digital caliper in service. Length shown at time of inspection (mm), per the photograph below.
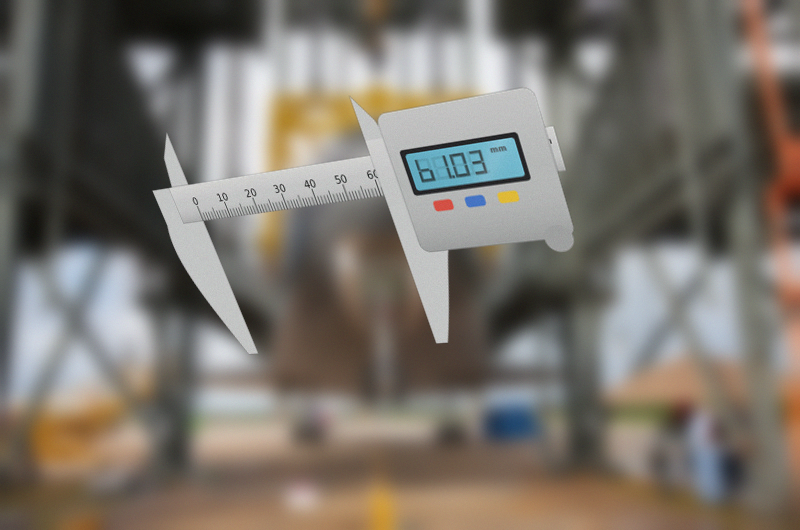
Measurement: 61.03 mm
